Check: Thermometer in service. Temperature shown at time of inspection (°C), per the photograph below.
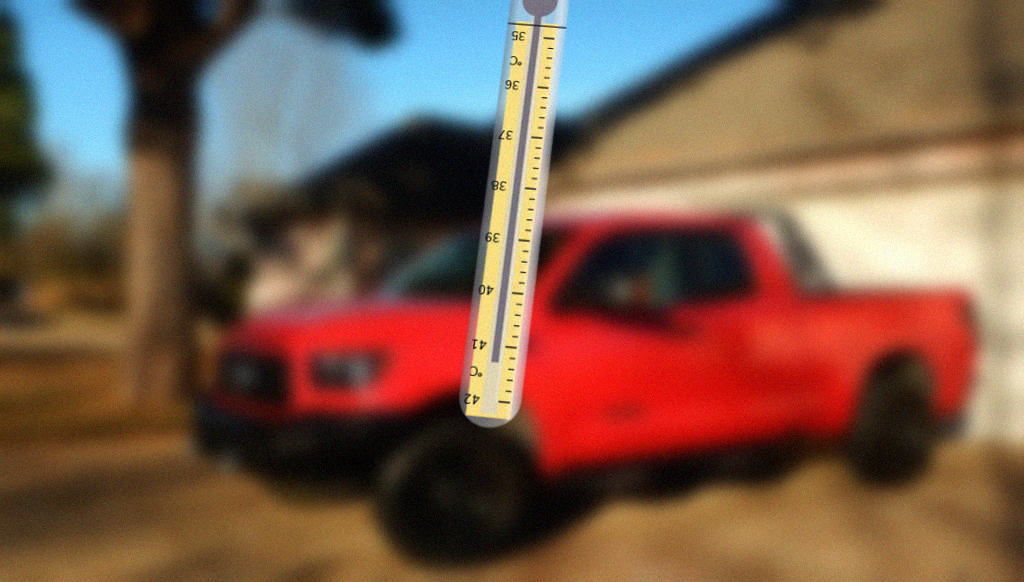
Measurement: 41.3 °C
